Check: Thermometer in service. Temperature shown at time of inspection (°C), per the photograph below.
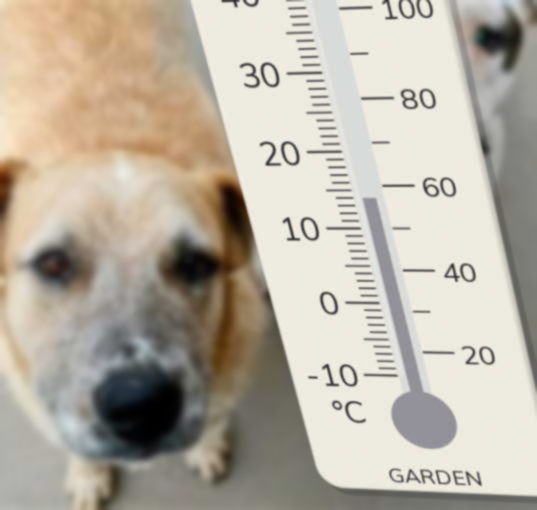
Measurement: 14 °C
